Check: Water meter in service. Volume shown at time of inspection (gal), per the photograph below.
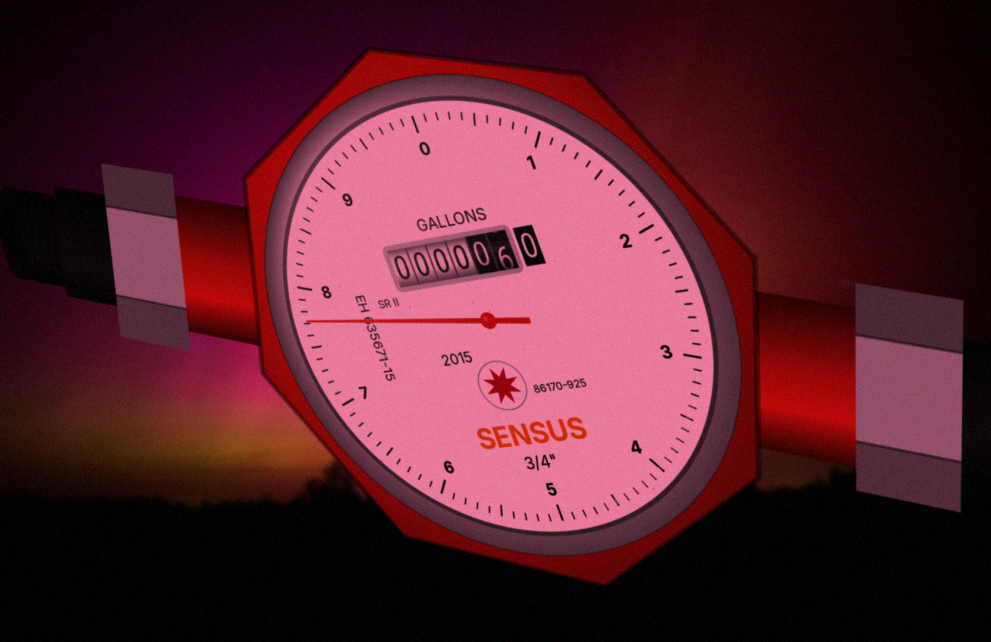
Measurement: 57.7 gal
